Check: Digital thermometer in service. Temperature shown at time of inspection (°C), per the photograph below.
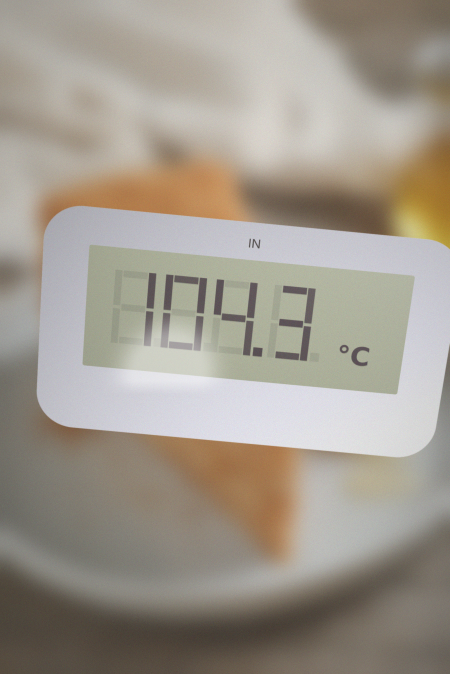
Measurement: 104.3 °C
